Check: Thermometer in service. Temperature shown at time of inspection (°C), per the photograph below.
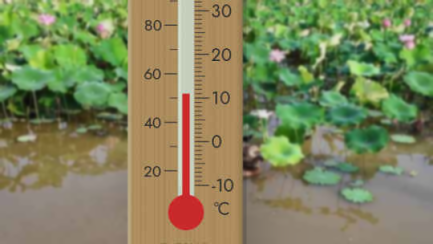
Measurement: 11 °C
